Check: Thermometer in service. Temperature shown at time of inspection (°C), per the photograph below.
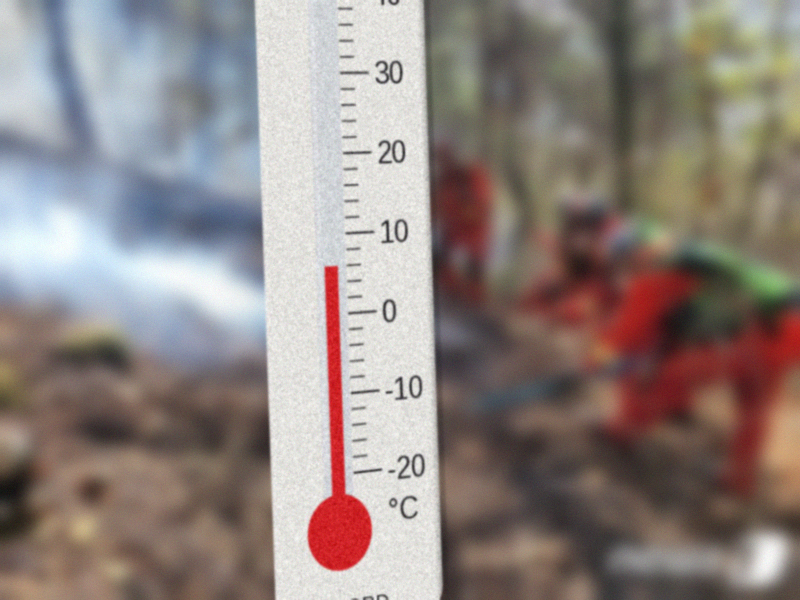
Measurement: 6 °C
